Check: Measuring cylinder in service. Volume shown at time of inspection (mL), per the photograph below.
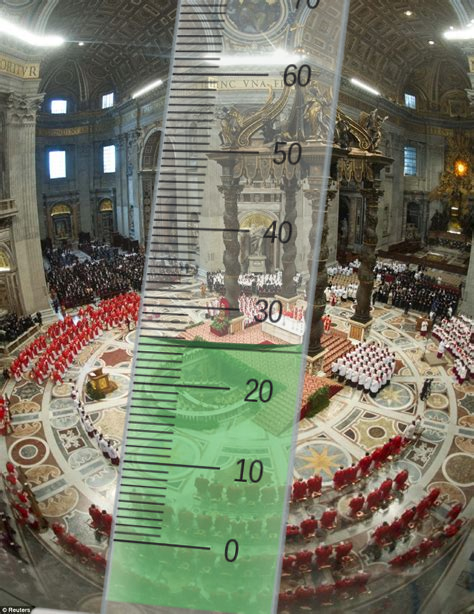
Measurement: 25 mL
